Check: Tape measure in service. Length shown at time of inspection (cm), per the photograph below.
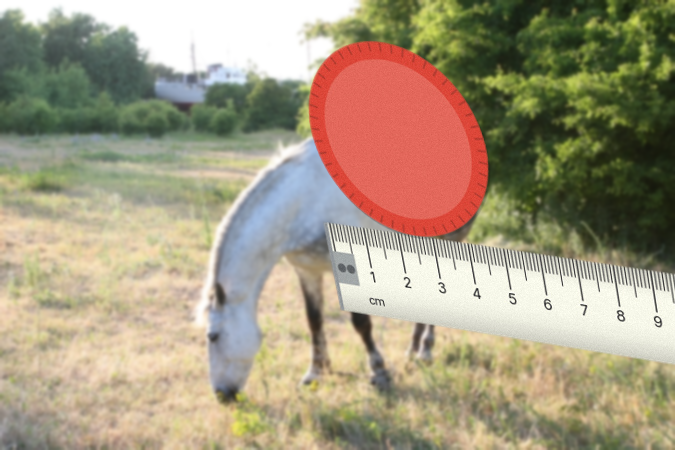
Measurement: 5 cm
